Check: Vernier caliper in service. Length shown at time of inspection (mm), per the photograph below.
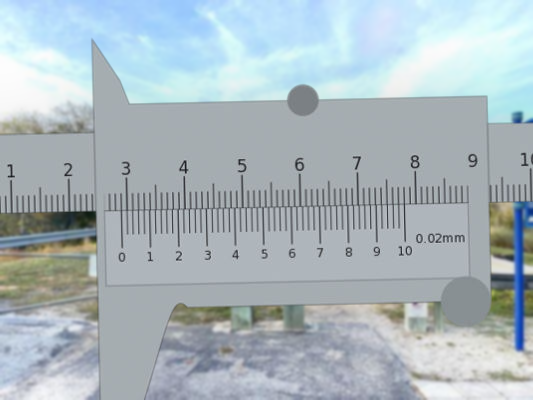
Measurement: 29.0 mm
